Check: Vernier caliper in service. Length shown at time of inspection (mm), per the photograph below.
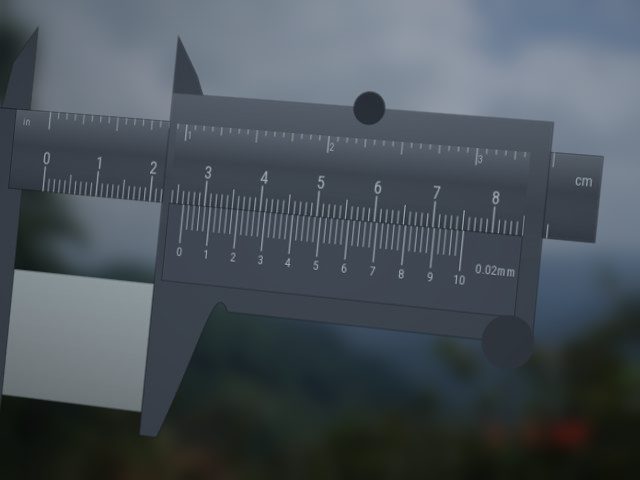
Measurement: 26.2 mm
